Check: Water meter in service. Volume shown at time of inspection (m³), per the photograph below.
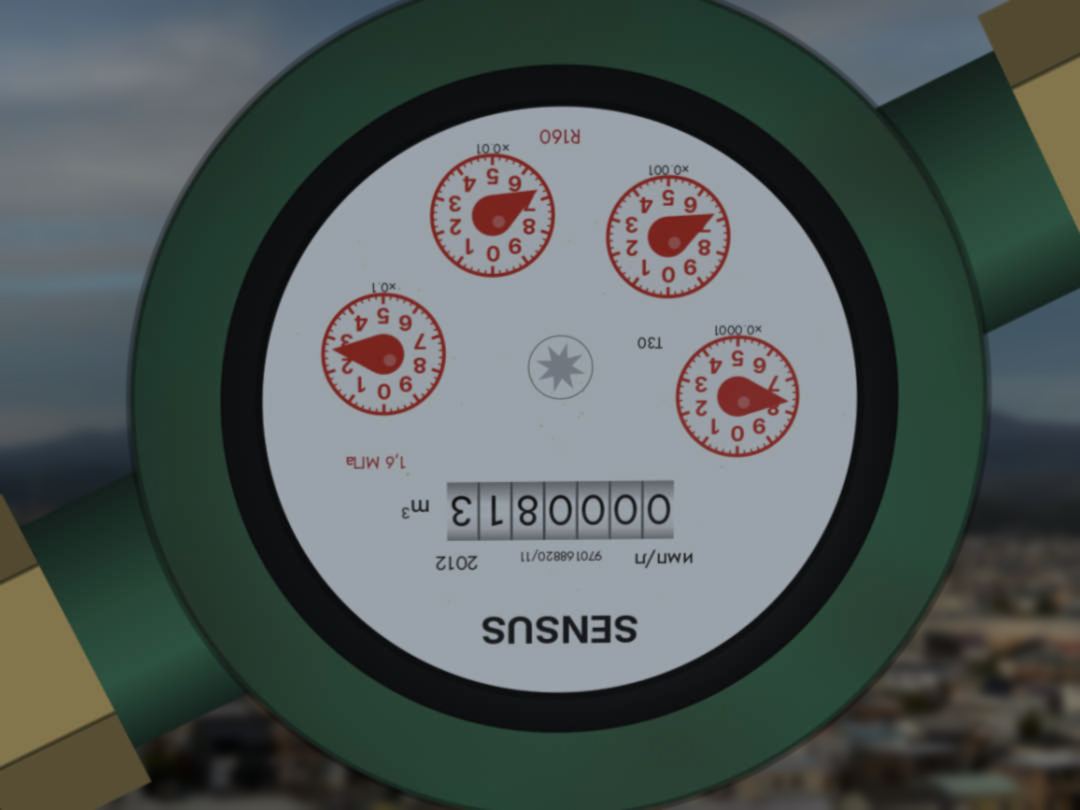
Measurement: 813.2667 m³
